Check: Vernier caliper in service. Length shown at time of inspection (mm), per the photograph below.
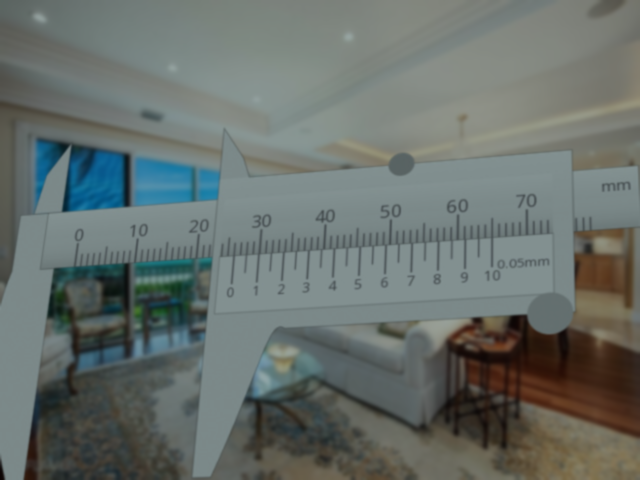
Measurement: 26.0 mm
